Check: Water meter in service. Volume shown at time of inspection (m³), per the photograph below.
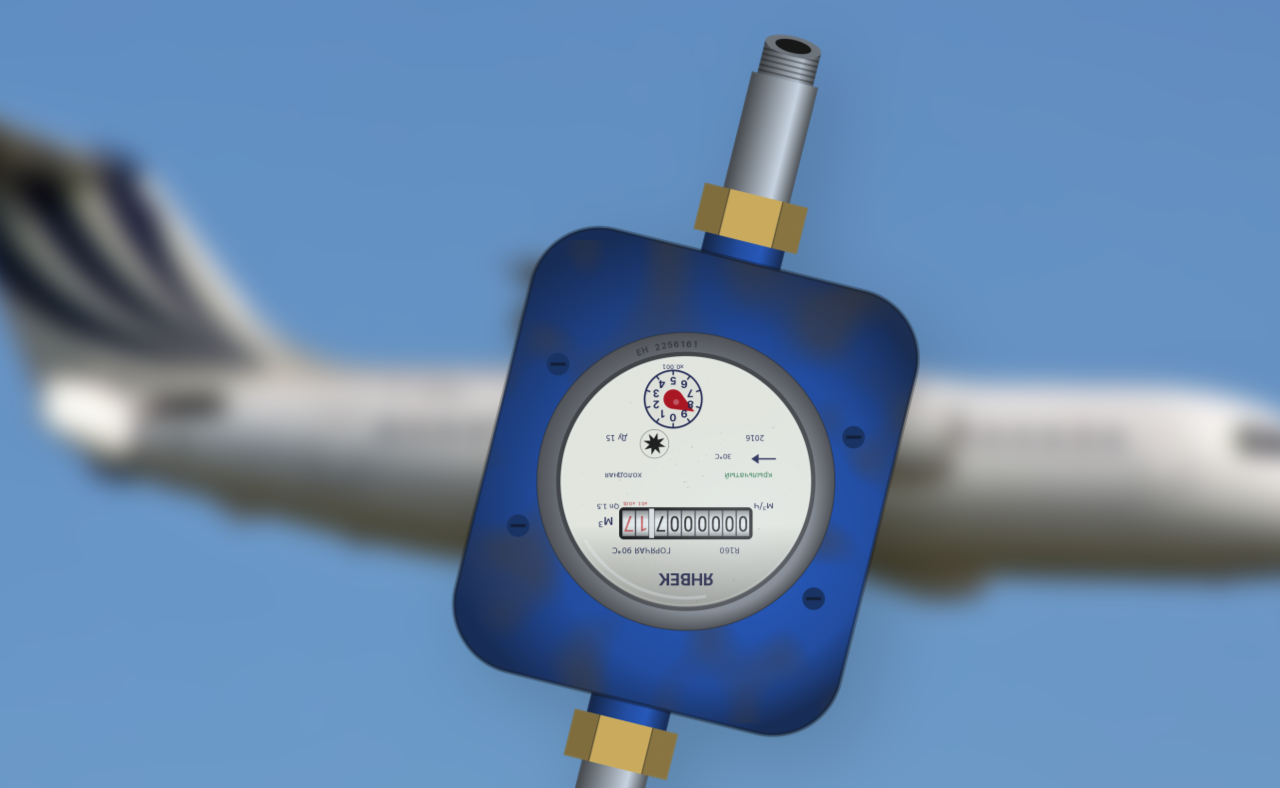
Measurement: 7.178 m³
